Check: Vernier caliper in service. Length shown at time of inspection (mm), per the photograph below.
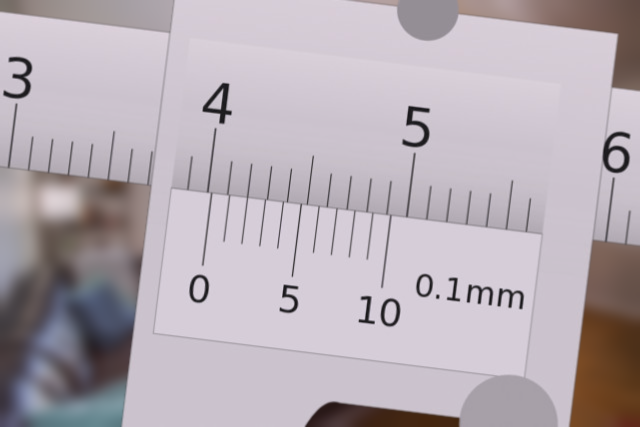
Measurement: 40.2 mm
